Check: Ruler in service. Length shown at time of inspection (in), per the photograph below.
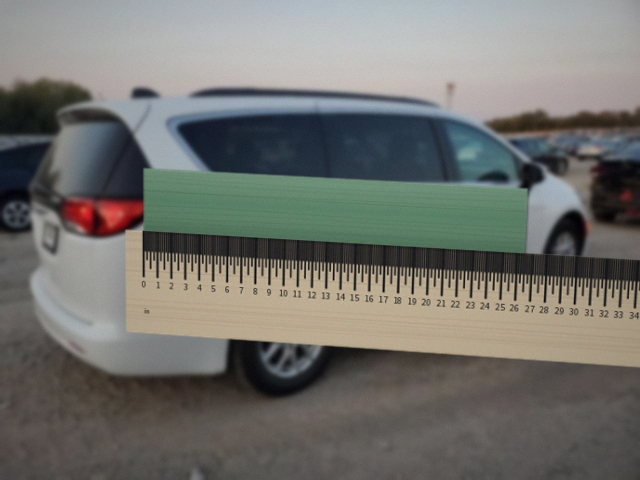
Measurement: 26.5 in
